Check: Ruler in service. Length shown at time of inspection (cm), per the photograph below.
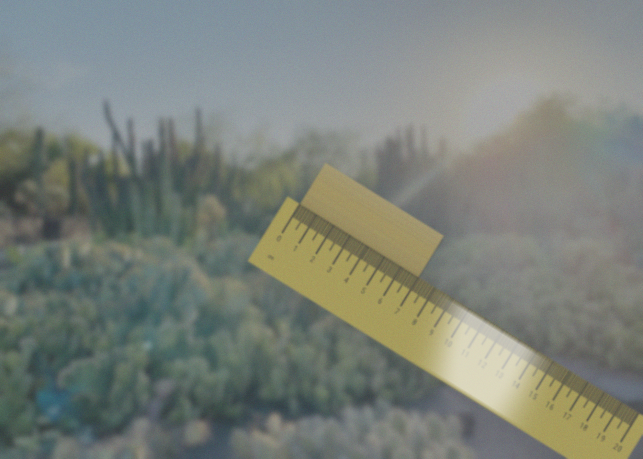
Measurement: 7 cm
